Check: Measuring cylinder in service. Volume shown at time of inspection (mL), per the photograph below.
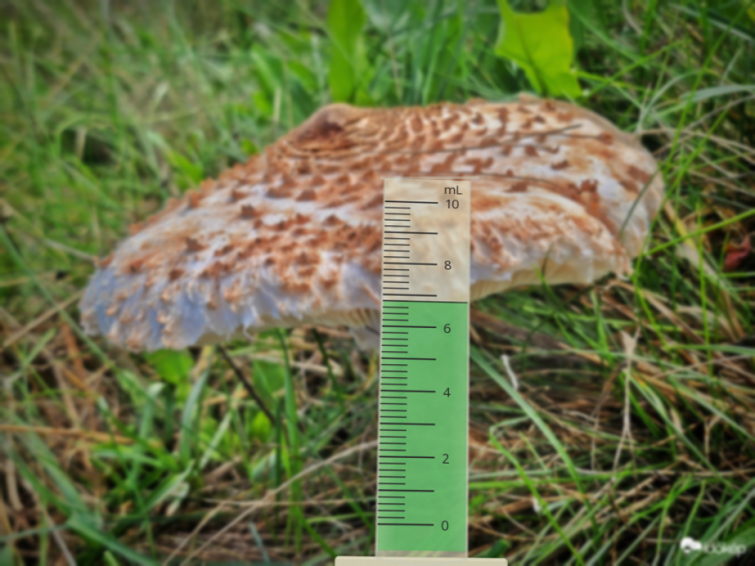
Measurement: 6.8 mL
